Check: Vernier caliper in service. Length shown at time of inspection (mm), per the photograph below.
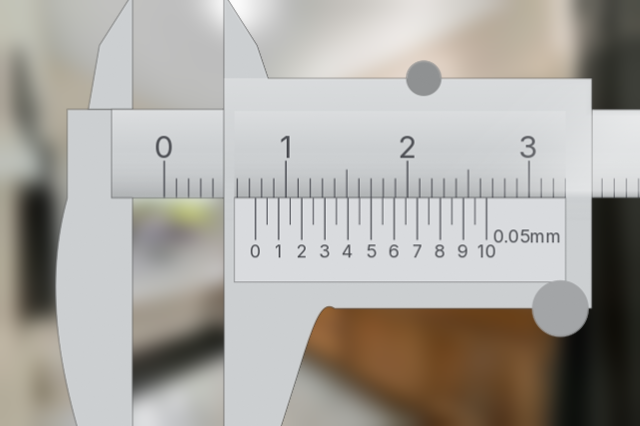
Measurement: 7.5 mm
